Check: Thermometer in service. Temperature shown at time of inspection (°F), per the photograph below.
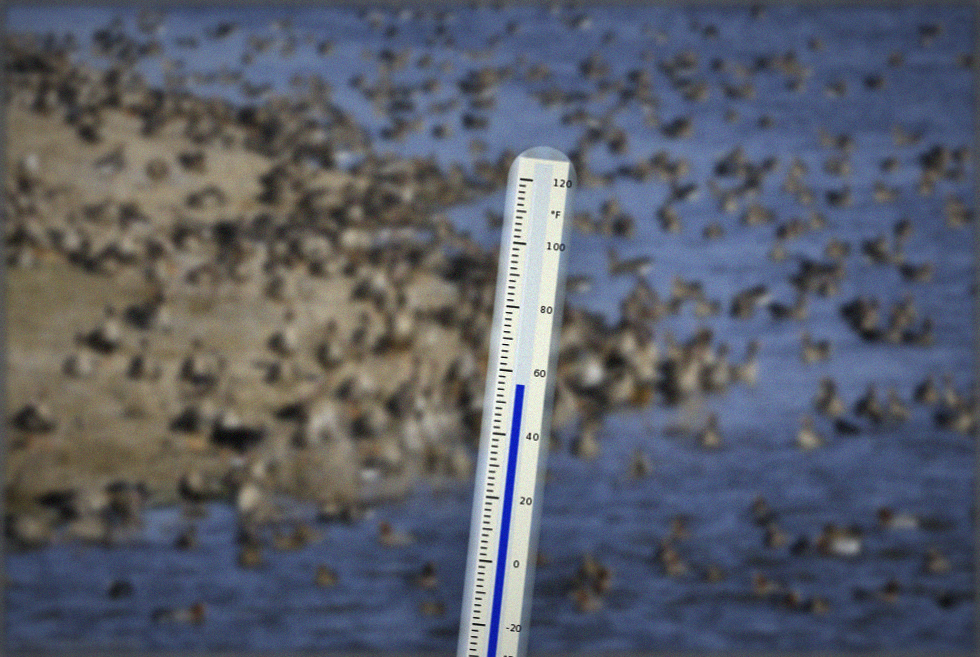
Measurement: 56 °F
